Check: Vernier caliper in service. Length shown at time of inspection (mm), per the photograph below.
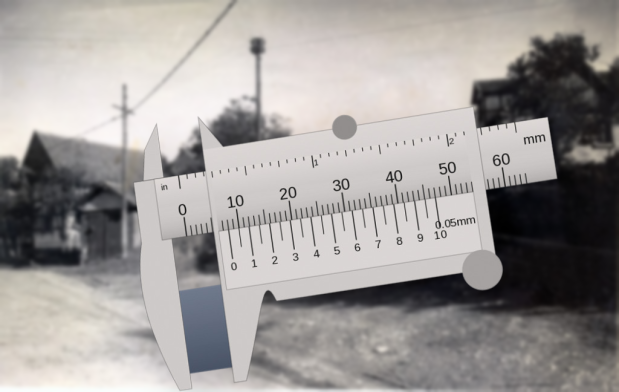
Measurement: 8.0 mm
